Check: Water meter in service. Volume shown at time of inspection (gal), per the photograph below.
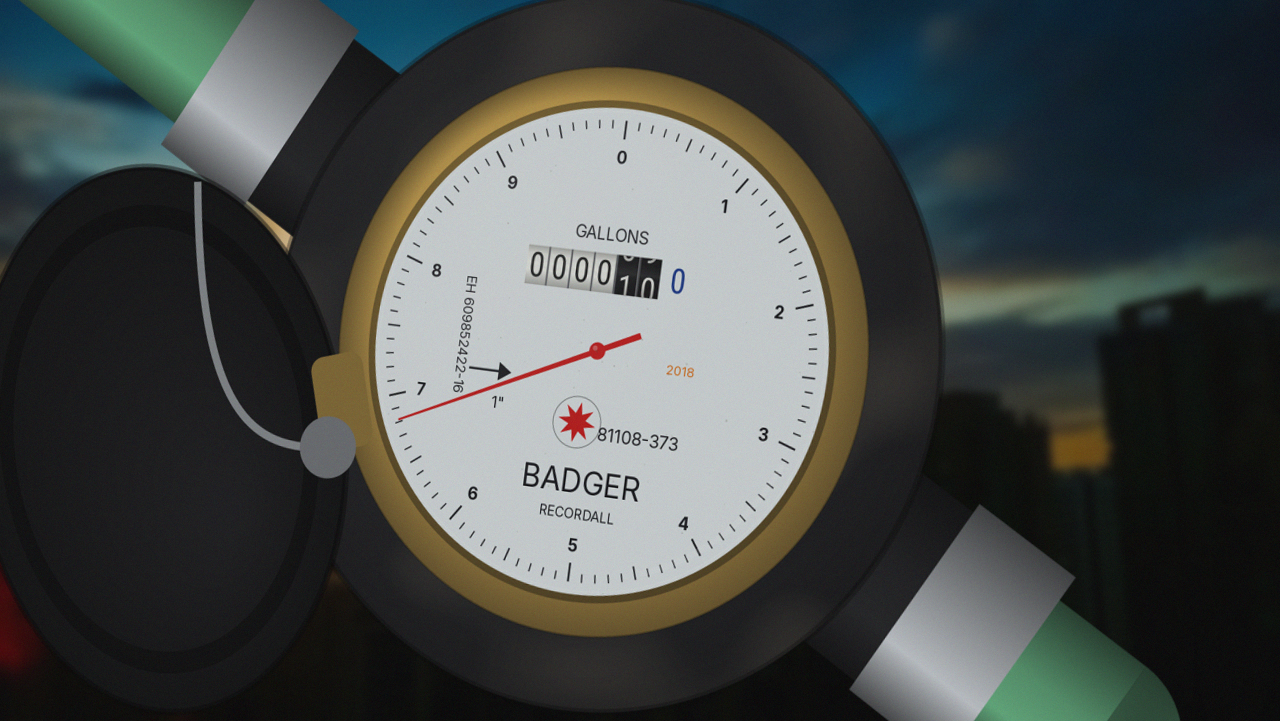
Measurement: 96.8 gal
